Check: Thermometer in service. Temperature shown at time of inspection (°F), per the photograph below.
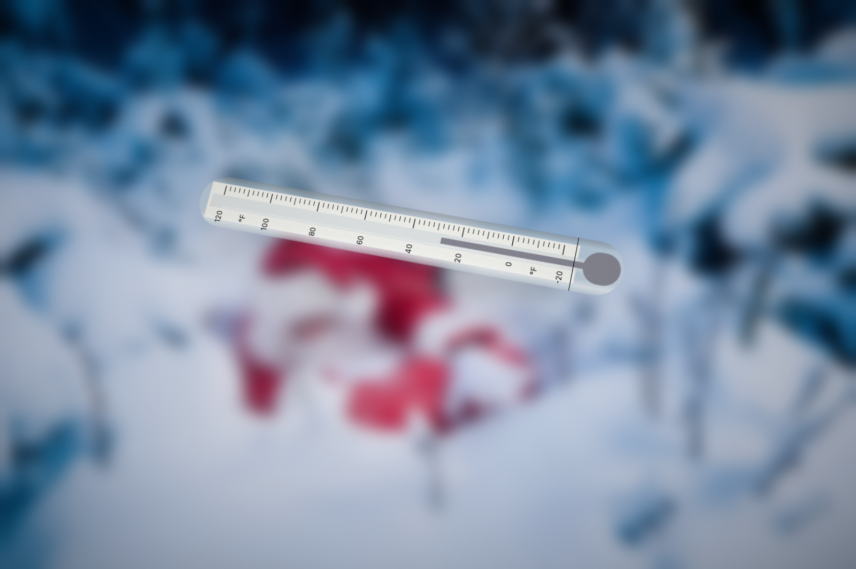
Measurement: 28 °F
